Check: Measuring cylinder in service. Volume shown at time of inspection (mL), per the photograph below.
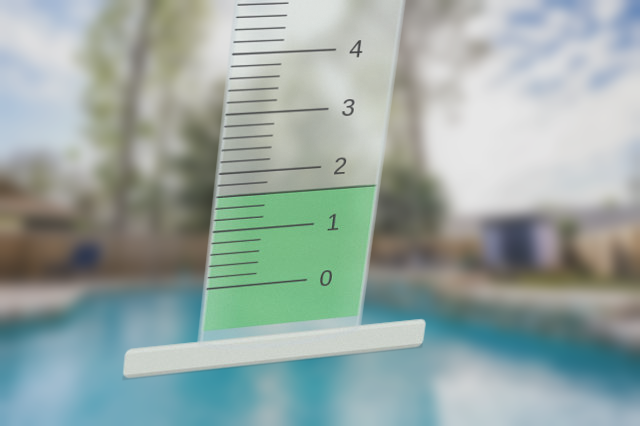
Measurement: 1.6 mL
